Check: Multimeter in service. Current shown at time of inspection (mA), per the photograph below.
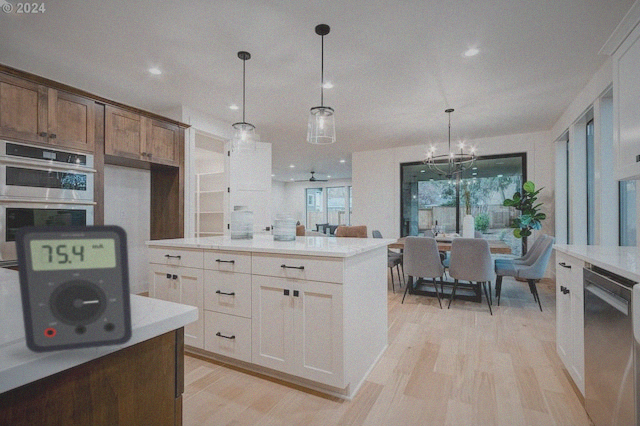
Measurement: 75.4 mA
